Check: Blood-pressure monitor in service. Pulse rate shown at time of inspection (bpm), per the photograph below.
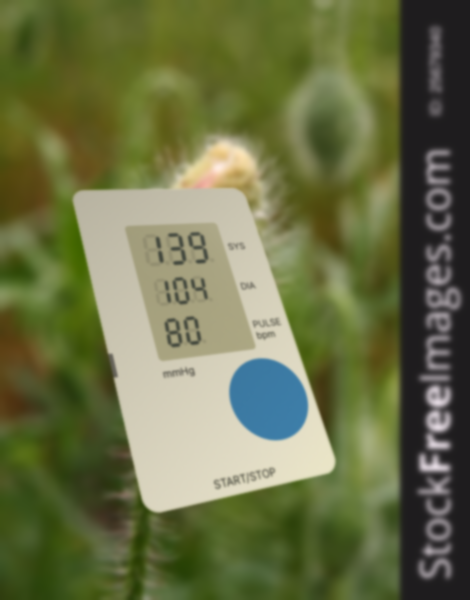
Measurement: 80 bpm
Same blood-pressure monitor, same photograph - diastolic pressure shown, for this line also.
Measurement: 104 mmHg
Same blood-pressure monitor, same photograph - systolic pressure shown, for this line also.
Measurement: 139 mmHg
